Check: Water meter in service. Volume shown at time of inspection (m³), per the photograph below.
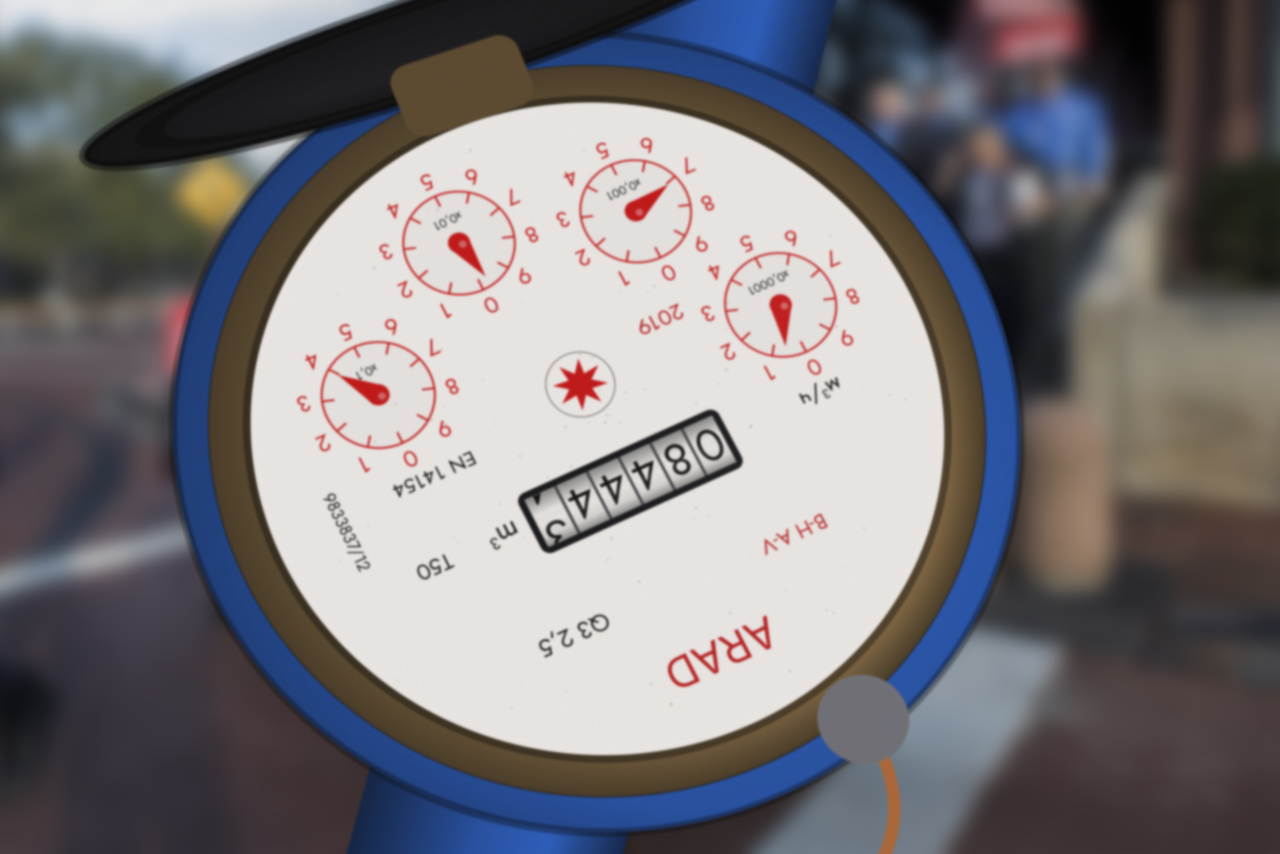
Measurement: 84443.3970 m³
